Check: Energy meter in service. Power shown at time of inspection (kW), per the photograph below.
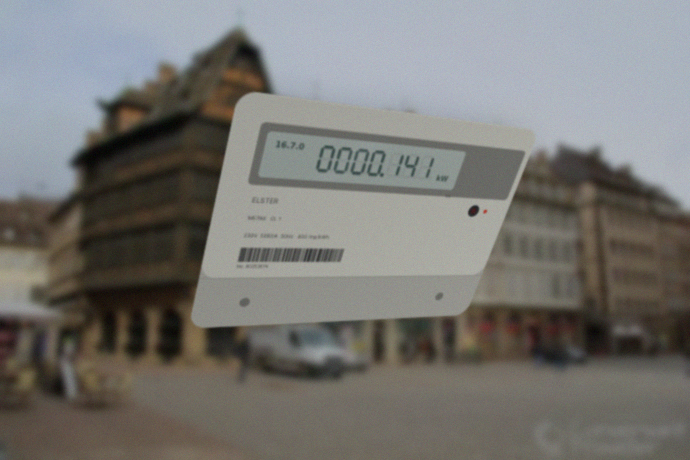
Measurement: 0.141 kW
